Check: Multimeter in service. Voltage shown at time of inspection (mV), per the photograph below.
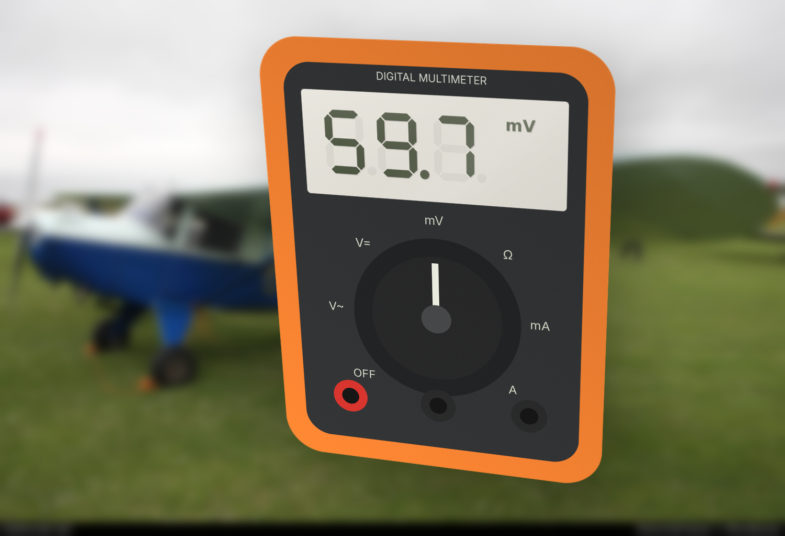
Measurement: 59.7 mV
